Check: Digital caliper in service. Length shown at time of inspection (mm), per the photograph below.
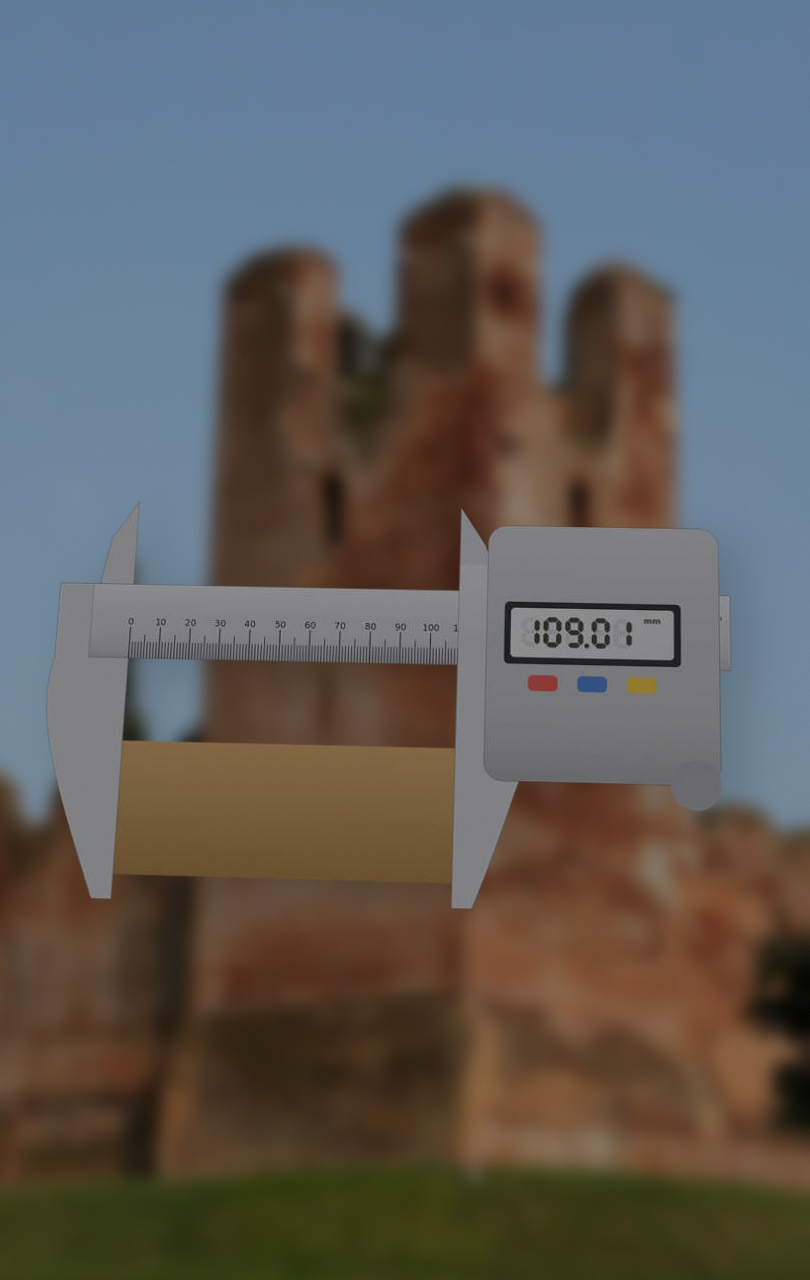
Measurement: 109.01 mm
